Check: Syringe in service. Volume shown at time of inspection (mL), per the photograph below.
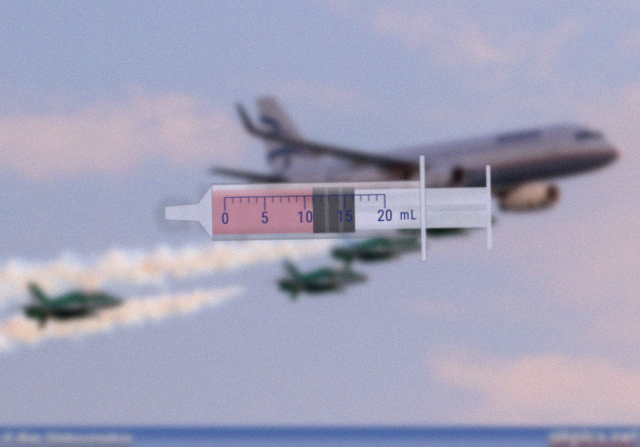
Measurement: 11 mL
